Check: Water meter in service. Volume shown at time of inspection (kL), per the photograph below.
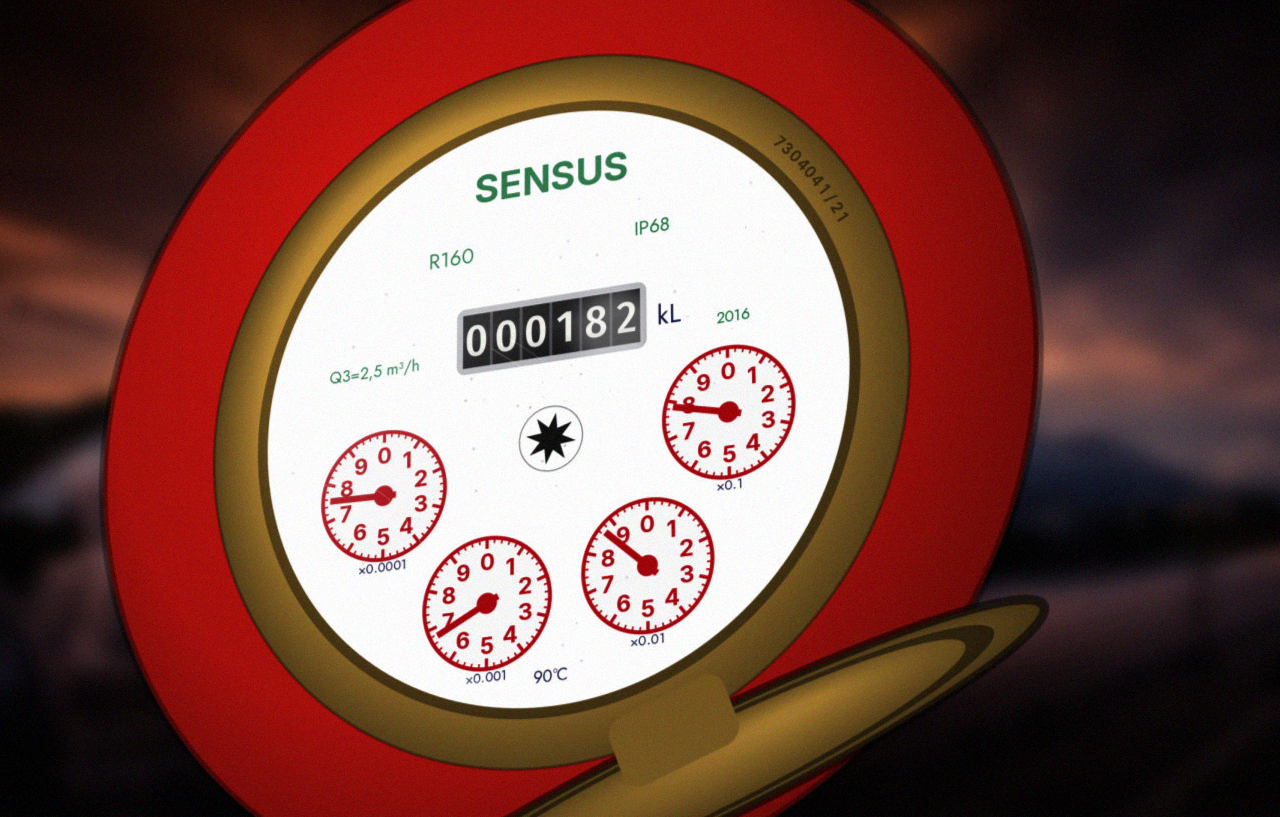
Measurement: 182.7867 kL
